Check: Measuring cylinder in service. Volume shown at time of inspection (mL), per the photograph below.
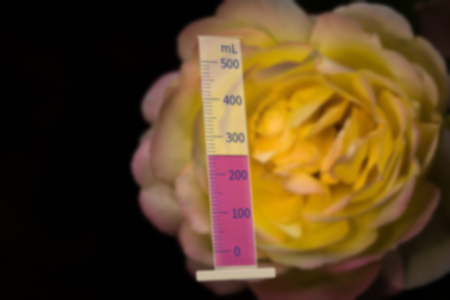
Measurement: 250 mL
